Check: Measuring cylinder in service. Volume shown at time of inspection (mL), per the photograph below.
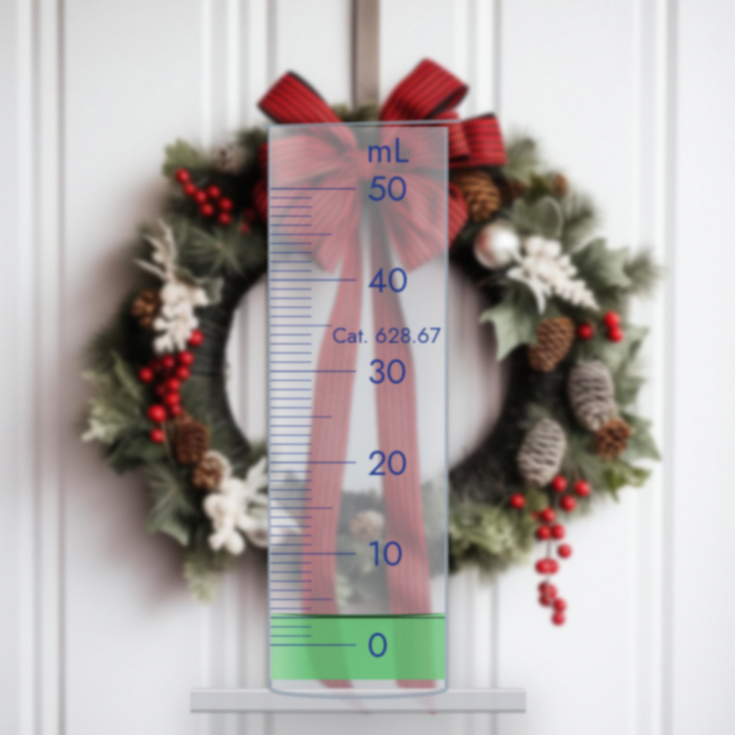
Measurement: 3 mL
